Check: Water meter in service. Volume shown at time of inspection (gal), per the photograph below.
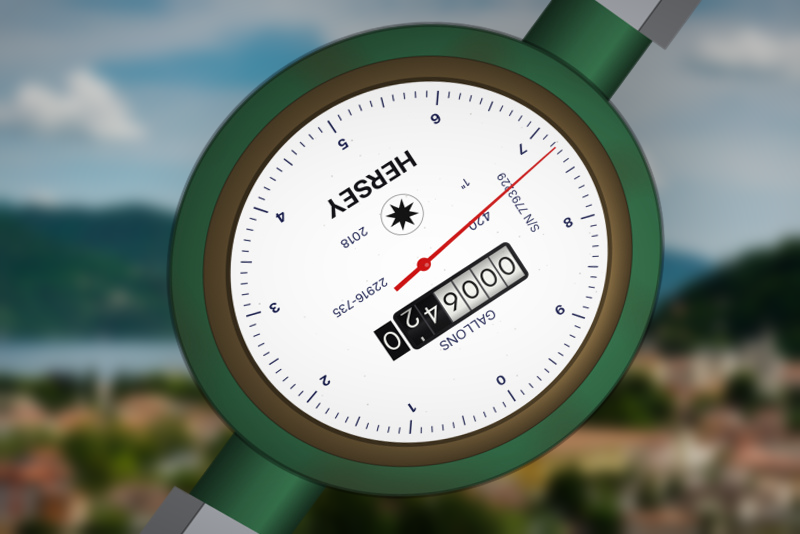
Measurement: 6417.2 gal
